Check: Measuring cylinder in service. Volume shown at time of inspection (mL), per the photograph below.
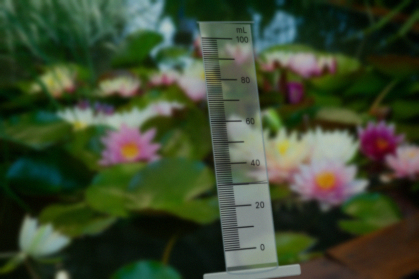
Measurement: 30 mL
